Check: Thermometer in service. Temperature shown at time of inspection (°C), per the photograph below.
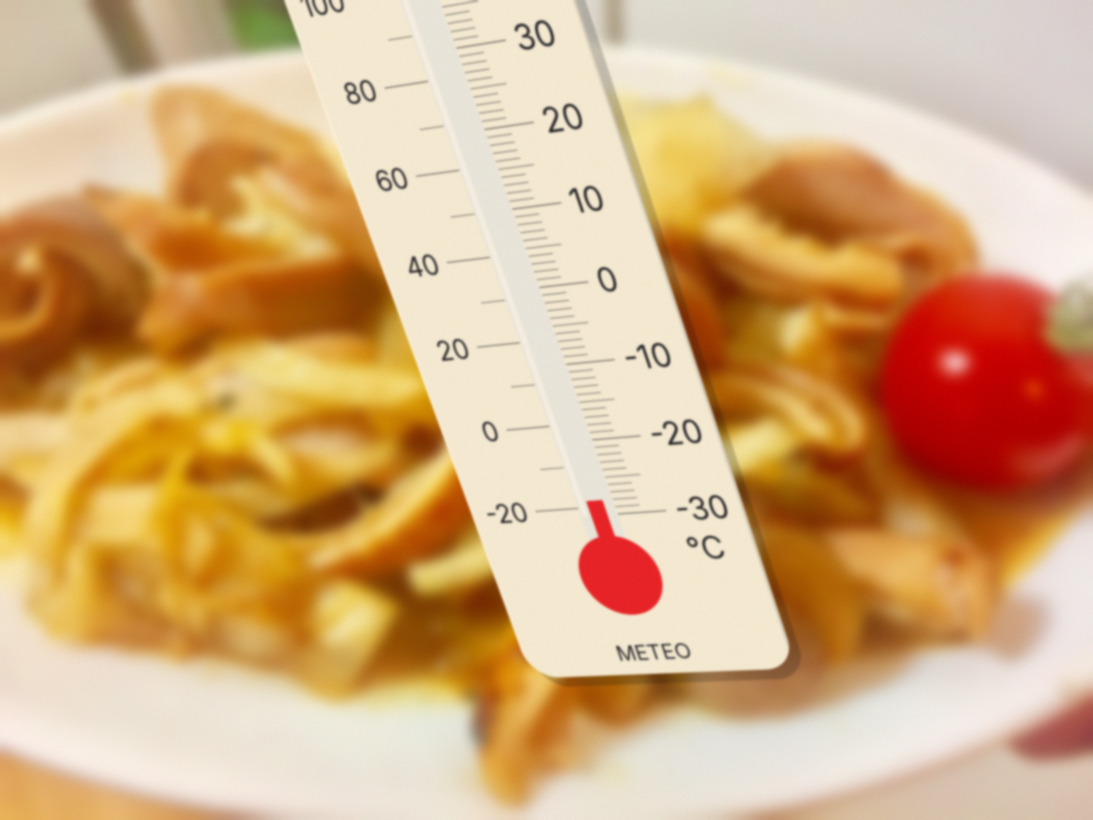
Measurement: -28 °C
